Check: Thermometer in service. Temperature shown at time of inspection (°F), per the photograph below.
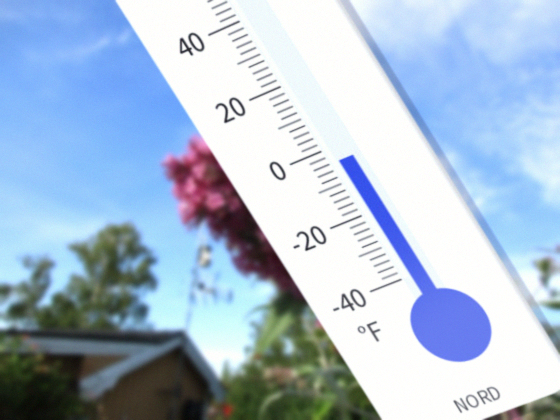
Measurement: -4 °F
